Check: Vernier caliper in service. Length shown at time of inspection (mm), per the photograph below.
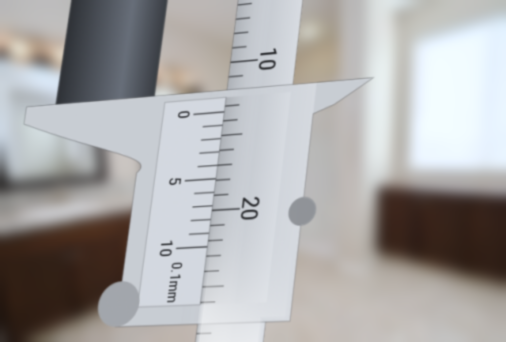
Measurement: 13.4 mm
